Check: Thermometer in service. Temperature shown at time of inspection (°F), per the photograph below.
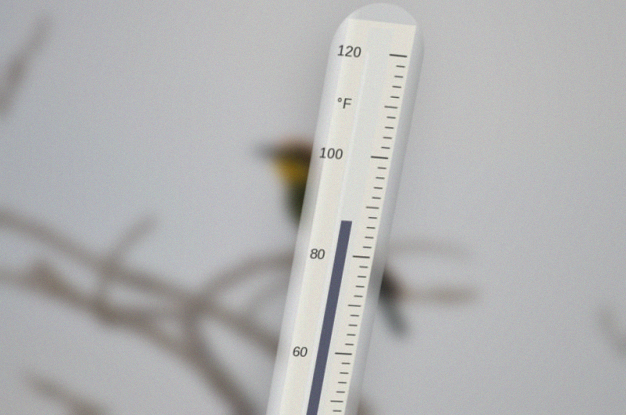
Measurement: 87 °F
